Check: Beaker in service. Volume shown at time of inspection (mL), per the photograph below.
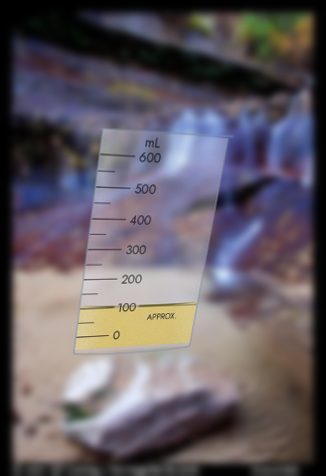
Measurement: 100 mL
